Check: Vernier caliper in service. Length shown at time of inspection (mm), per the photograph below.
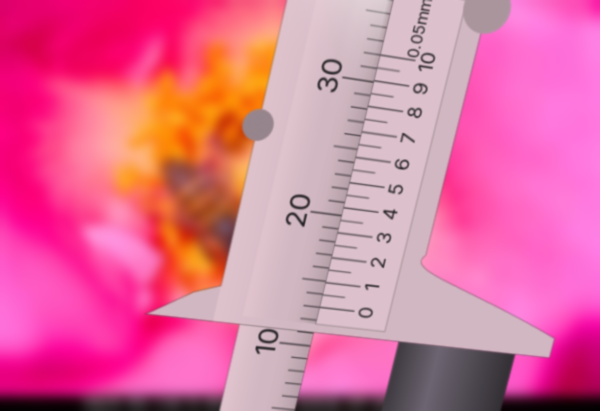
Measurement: 13.0 mm
